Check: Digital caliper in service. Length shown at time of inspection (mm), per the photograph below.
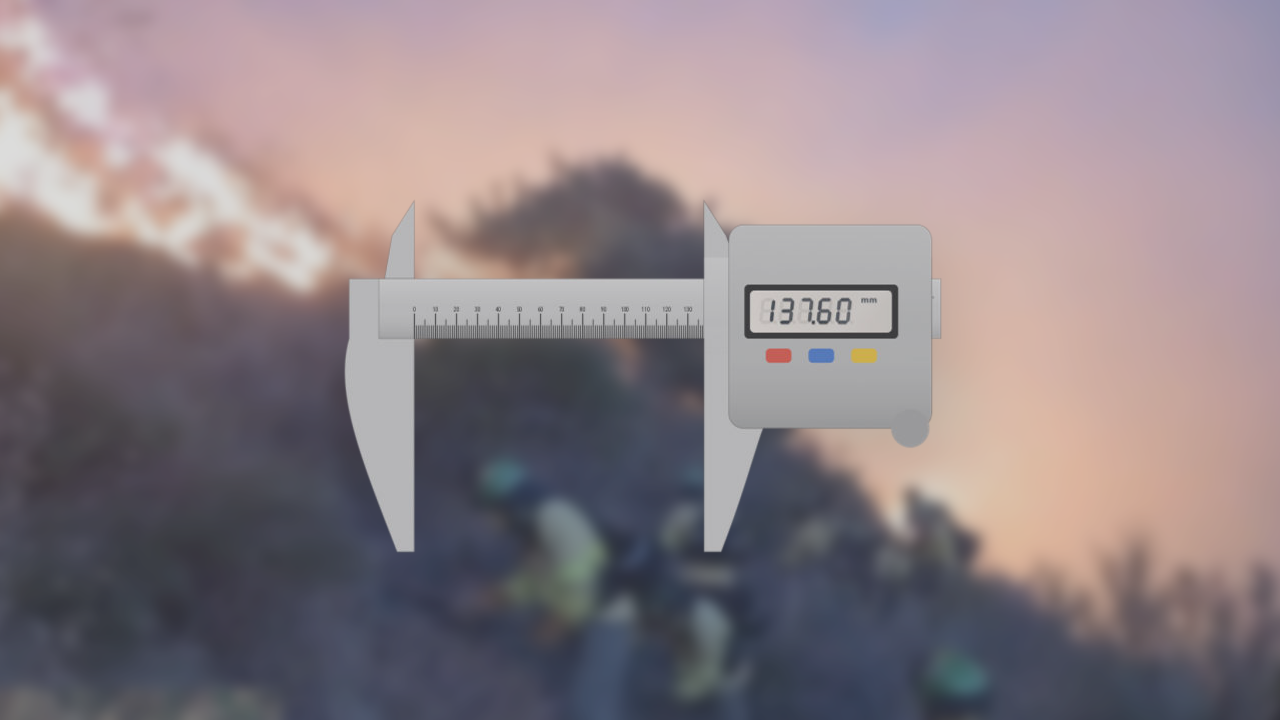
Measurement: 137.60 mm
